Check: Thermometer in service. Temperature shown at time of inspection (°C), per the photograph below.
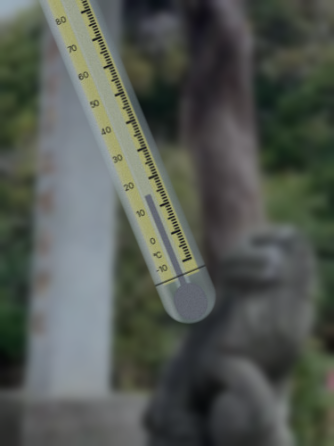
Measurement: 15 °C
